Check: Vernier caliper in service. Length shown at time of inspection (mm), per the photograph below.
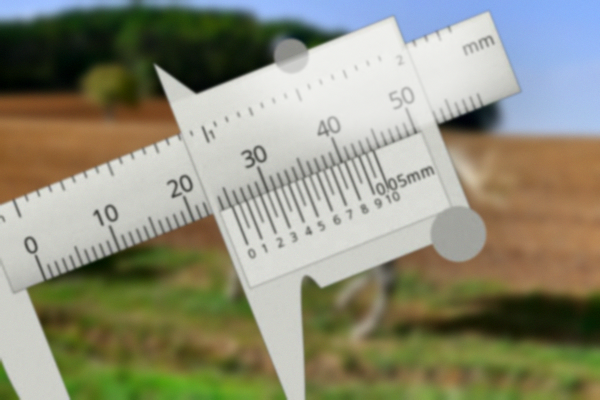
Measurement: 25.2 mm
